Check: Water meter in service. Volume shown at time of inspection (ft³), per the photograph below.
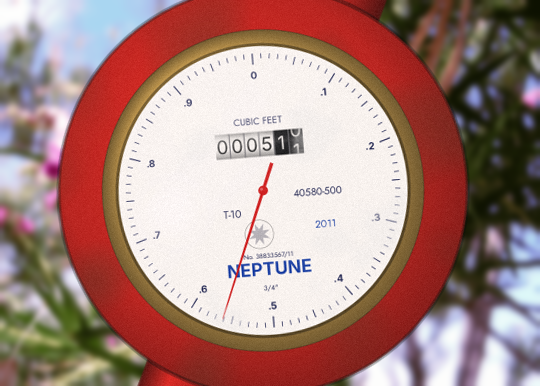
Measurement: 510.56 ft³
